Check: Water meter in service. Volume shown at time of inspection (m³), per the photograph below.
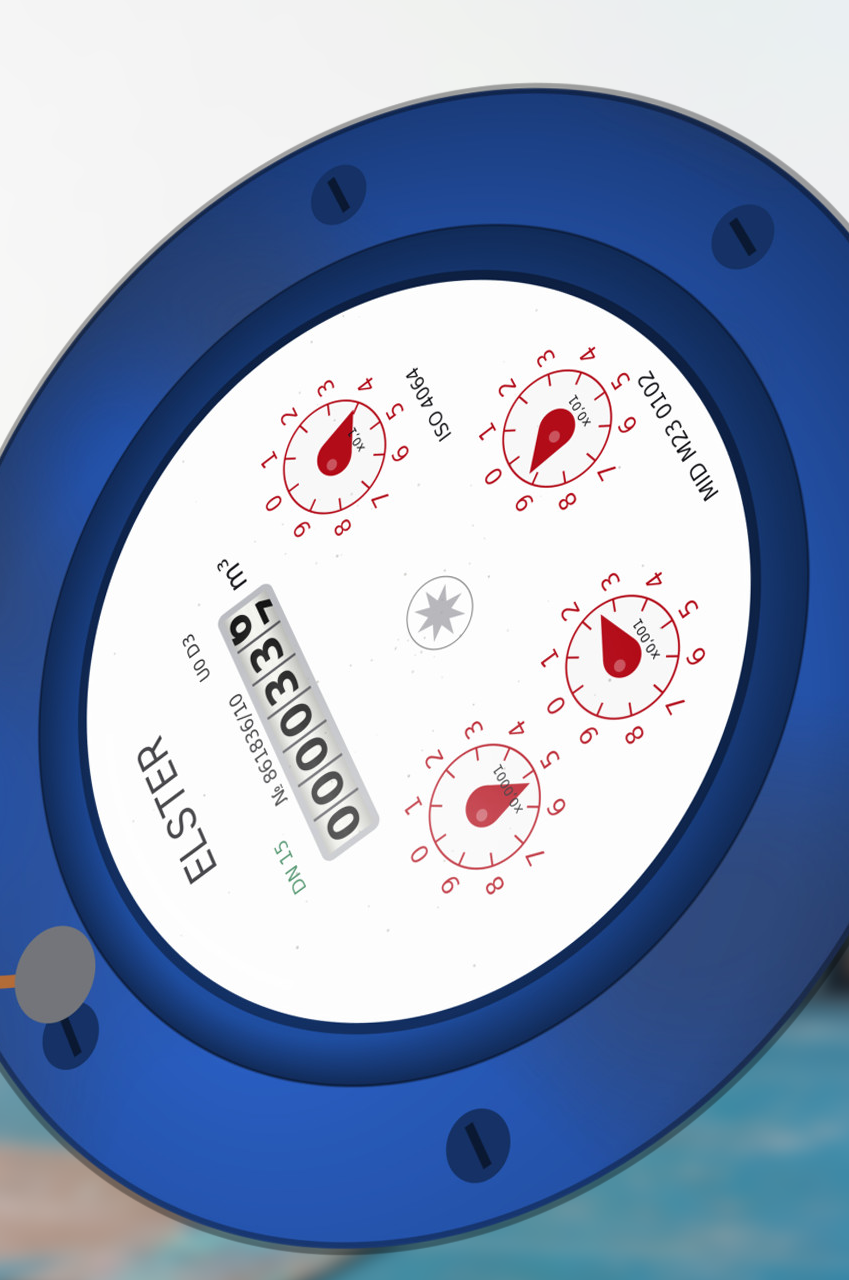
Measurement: 336.3925 m³
